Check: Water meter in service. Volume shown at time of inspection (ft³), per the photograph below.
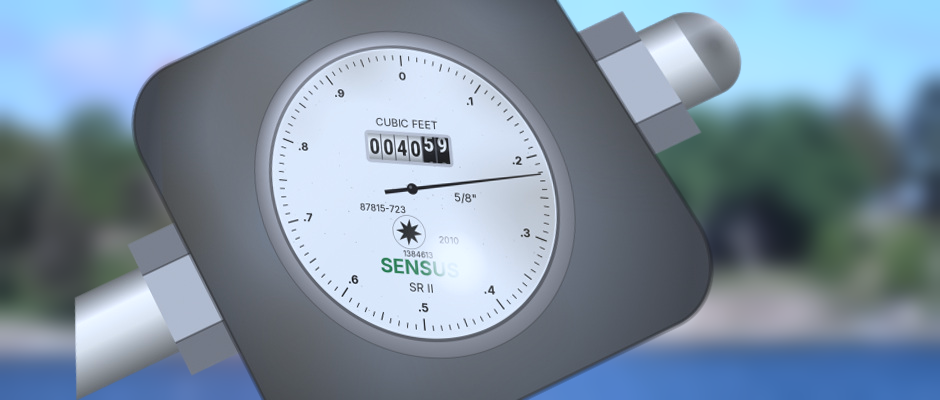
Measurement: 4059.22 ft³
